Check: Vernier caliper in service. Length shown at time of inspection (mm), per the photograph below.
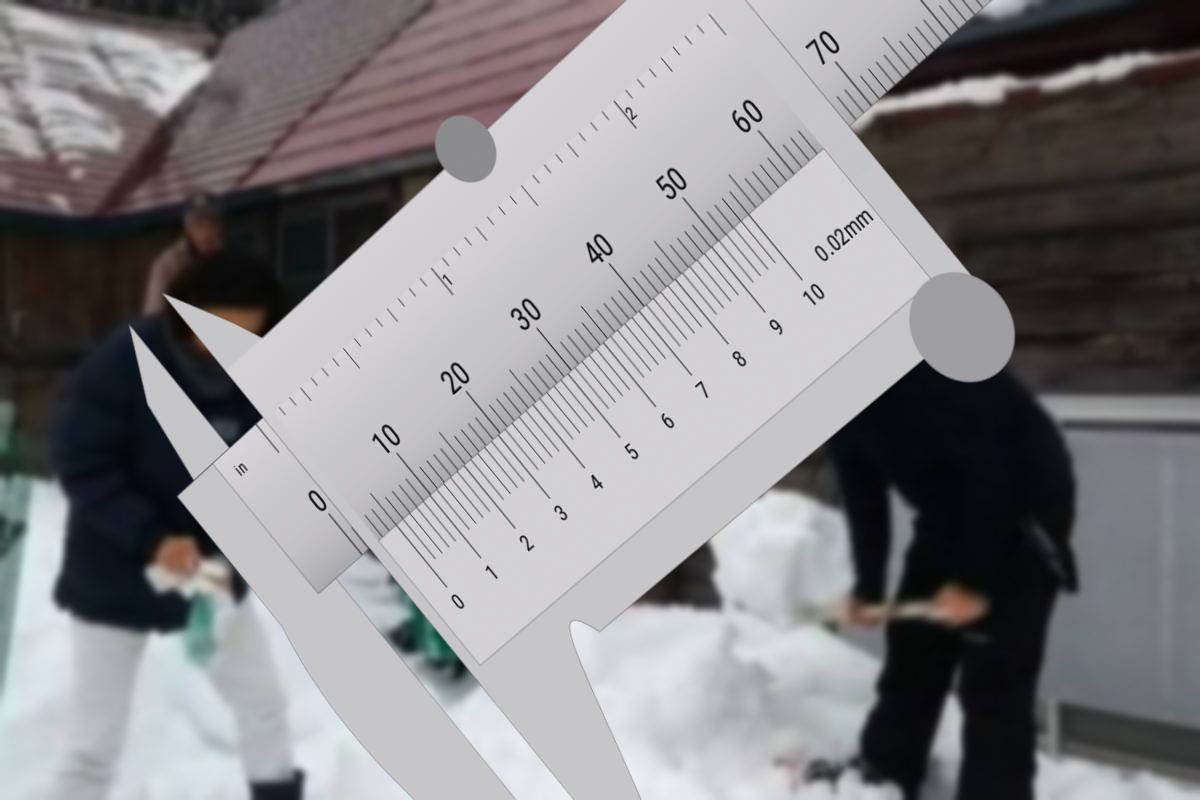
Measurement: 5.0 mm
